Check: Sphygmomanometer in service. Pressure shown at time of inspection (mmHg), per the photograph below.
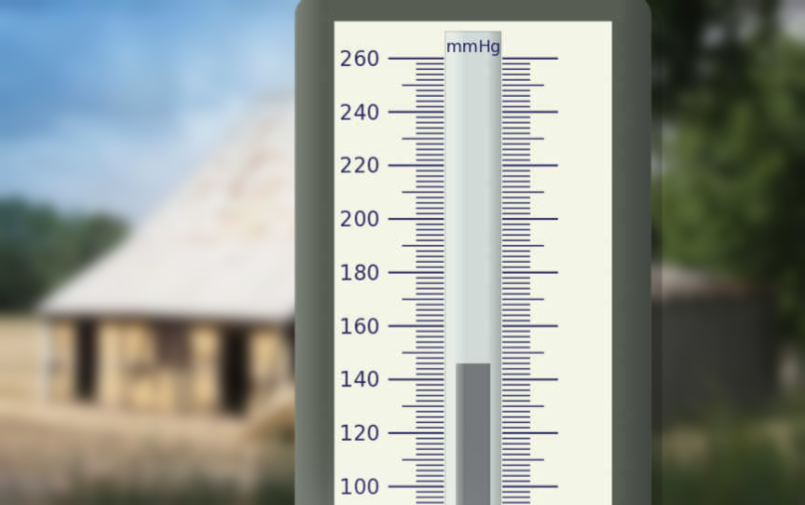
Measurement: 146 mmHg
